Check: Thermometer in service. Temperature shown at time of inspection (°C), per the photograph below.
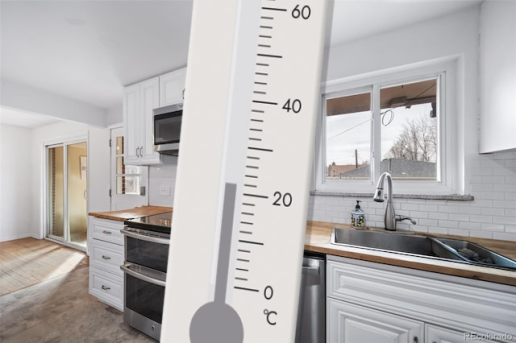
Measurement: 22 °C
